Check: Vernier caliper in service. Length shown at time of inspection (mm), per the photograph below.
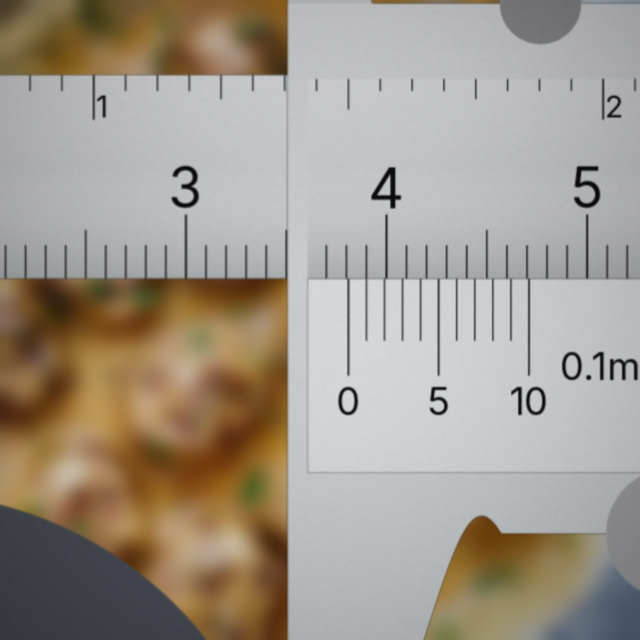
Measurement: 38.1 mm
